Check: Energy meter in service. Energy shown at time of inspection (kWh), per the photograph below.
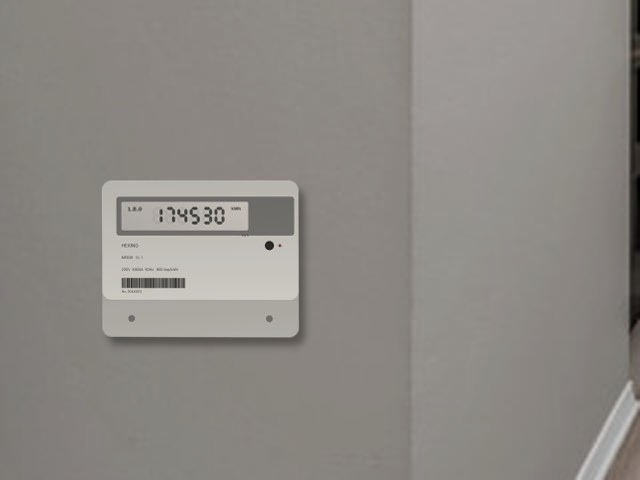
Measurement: 174530 kWh
